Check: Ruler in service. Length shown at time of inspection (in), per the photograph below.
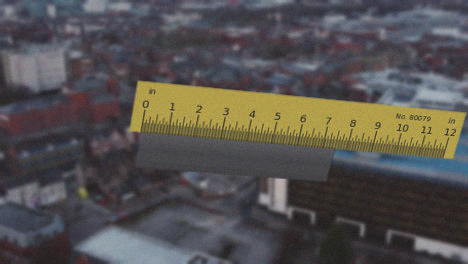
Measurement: 7.5 in
